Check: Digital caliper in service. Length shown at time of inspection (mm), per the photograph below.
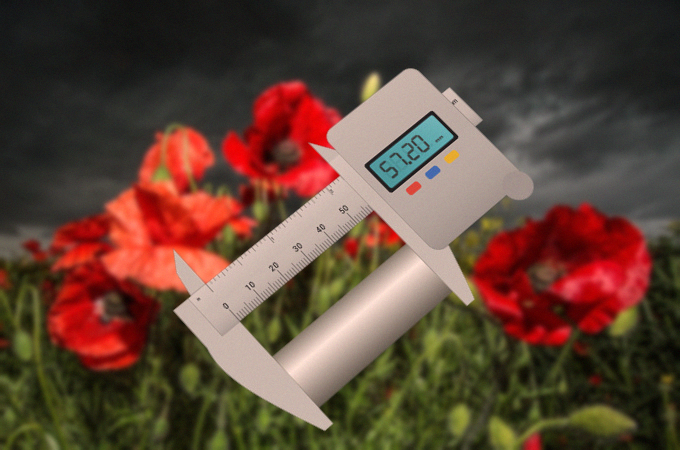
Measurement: 57.20 mm
